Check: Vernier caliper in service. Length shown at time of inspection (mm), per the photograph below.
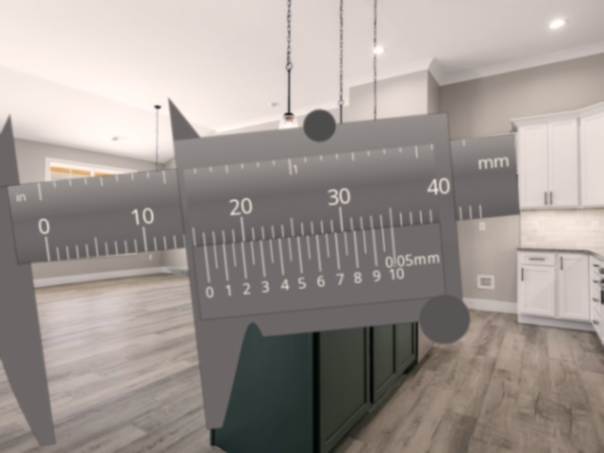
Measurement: 16.0 mm
